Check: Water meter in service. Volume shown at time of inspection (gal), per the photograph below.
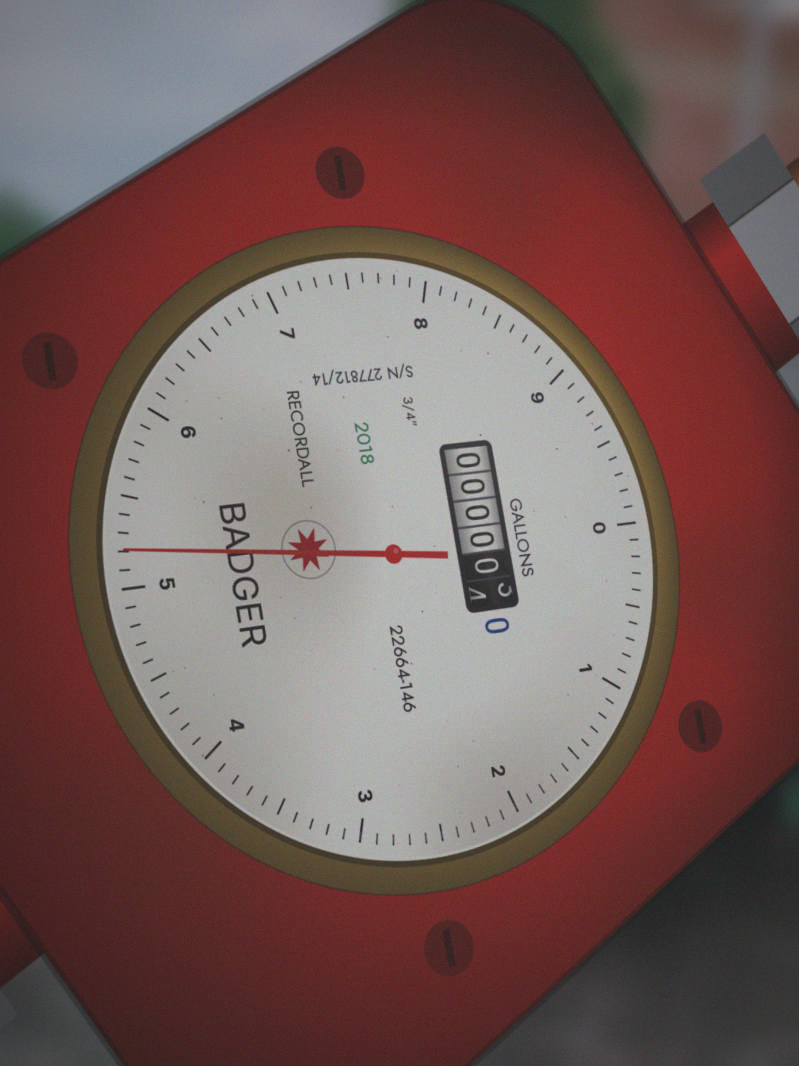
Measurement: 35.2 gal
